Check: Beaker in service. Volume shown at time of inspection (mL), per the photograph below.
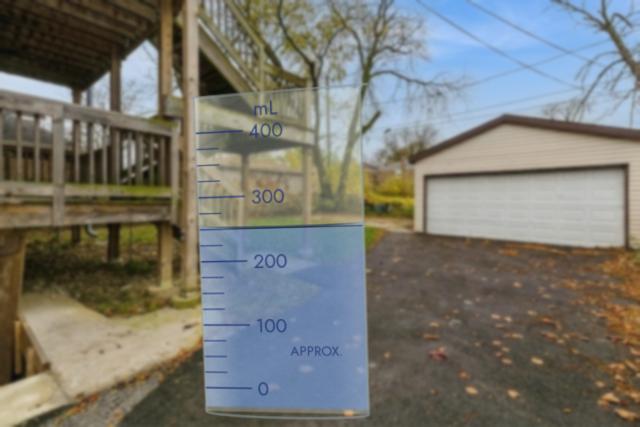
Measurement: 250 mL
